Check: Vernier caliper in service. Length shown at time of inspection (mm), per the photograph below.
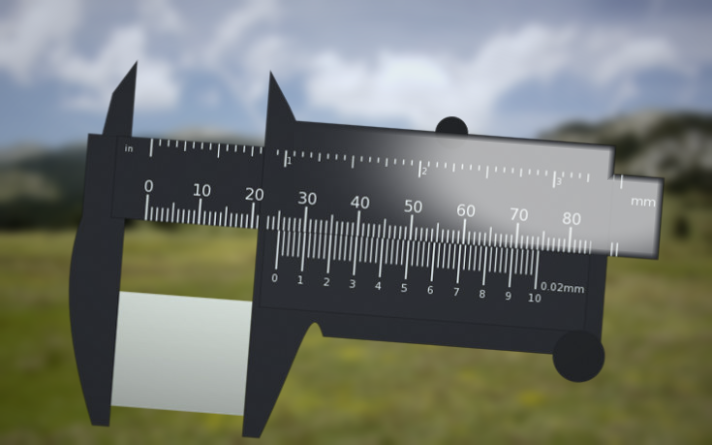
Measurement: 25.2 mm
